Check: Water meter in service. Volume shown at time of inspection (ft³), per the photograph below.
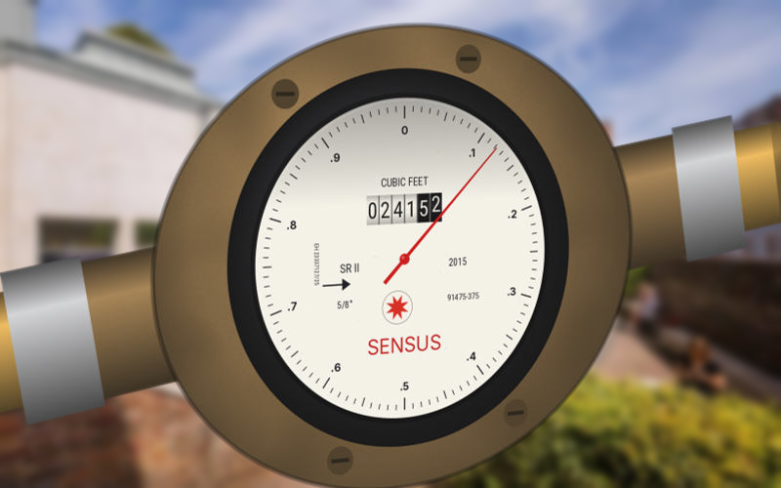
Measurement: 24152.12 ft³
